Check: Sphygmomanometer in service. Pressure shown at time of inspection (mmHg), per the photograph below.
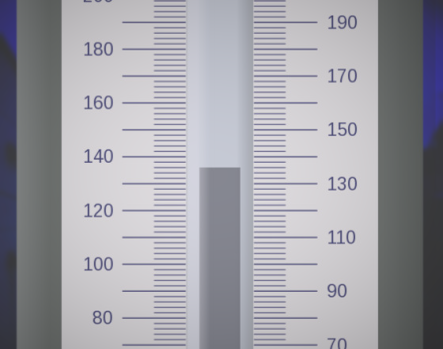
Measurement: 136 mmHg
